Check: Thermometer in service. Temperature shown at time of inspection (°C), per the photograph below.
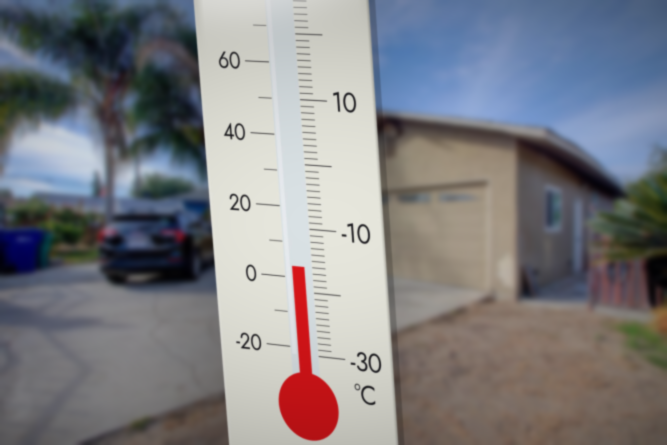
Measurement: -16 °C
